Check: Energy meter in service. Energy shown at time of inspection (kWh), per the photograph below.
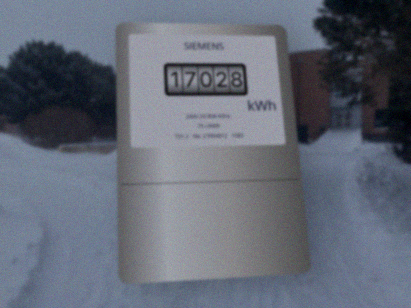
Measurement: 17028 kWh
